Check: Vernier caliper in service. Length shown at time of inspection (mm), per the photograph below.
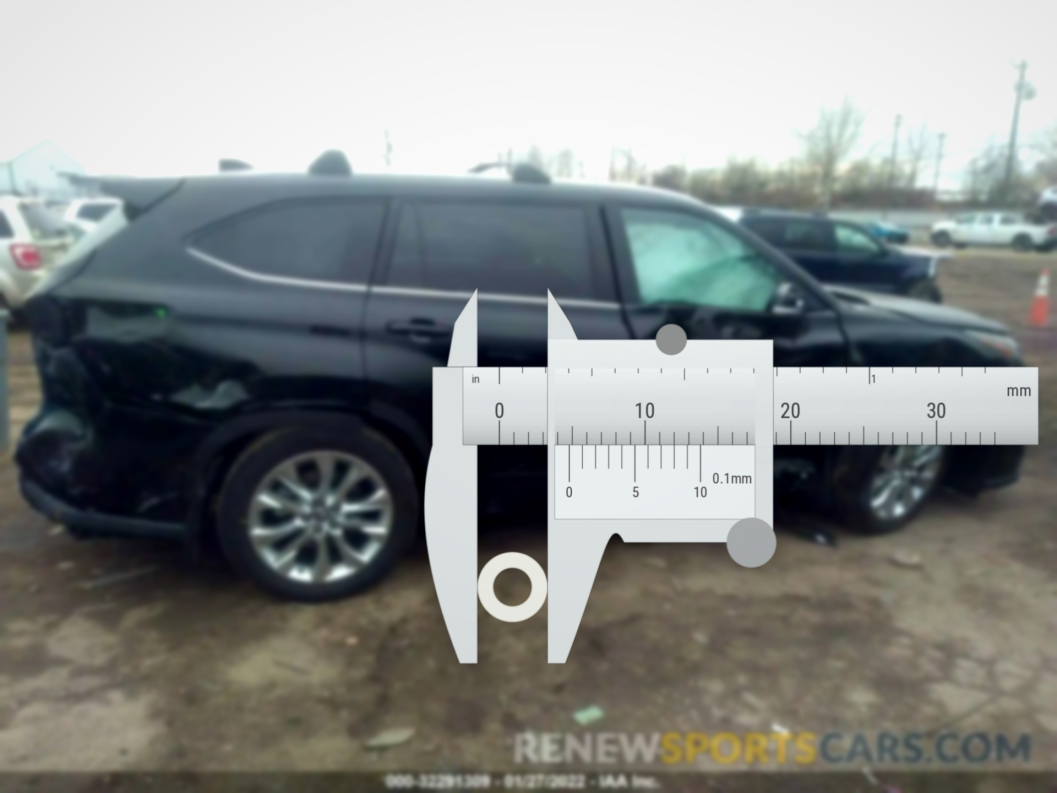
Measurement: 4.8 mm
